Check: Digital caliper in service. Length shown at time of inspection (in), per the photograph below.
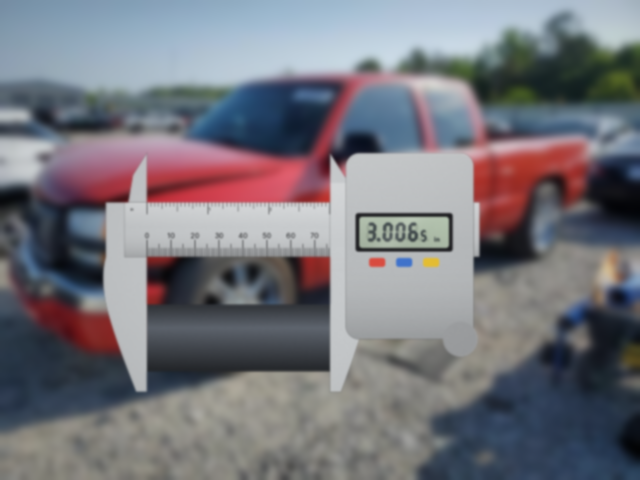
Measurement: 3.0065 in
